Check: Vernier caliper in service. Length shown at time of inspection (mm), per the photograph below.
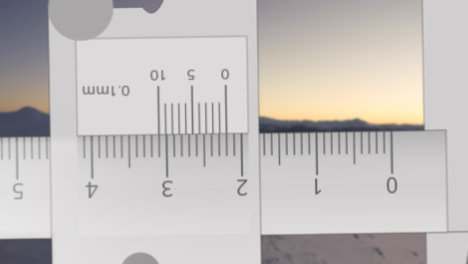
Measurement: 22.0 mm
